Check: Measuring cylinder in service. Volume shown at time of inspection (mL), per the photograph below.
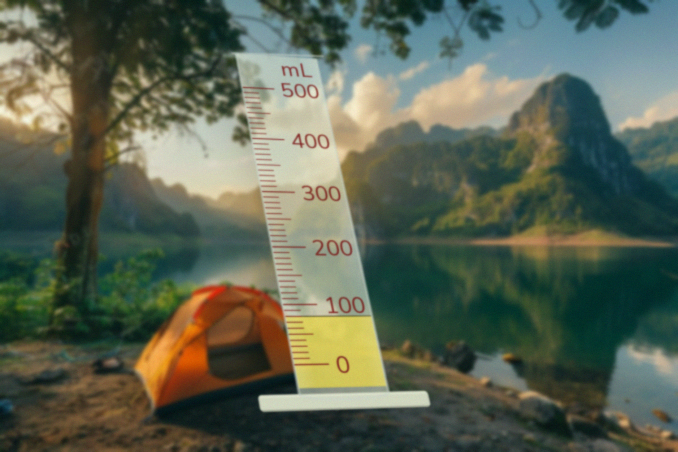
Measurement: 80 mL
